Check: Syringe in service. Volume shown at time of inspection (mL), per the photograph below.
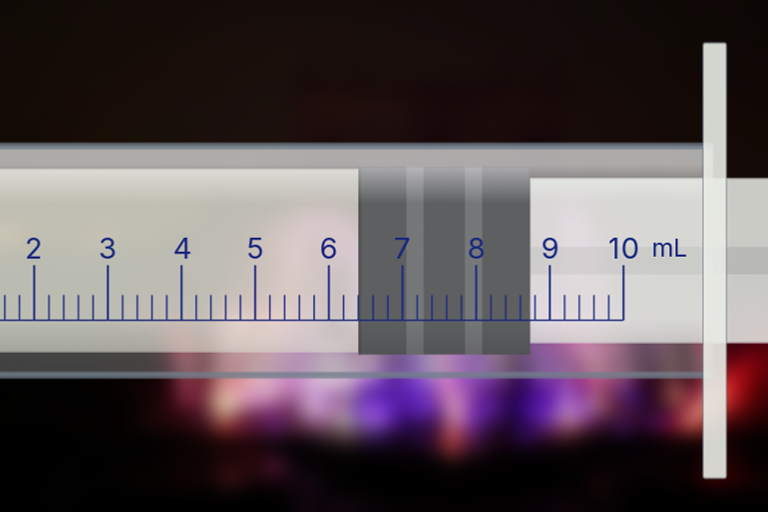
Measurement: 6.4 mL
